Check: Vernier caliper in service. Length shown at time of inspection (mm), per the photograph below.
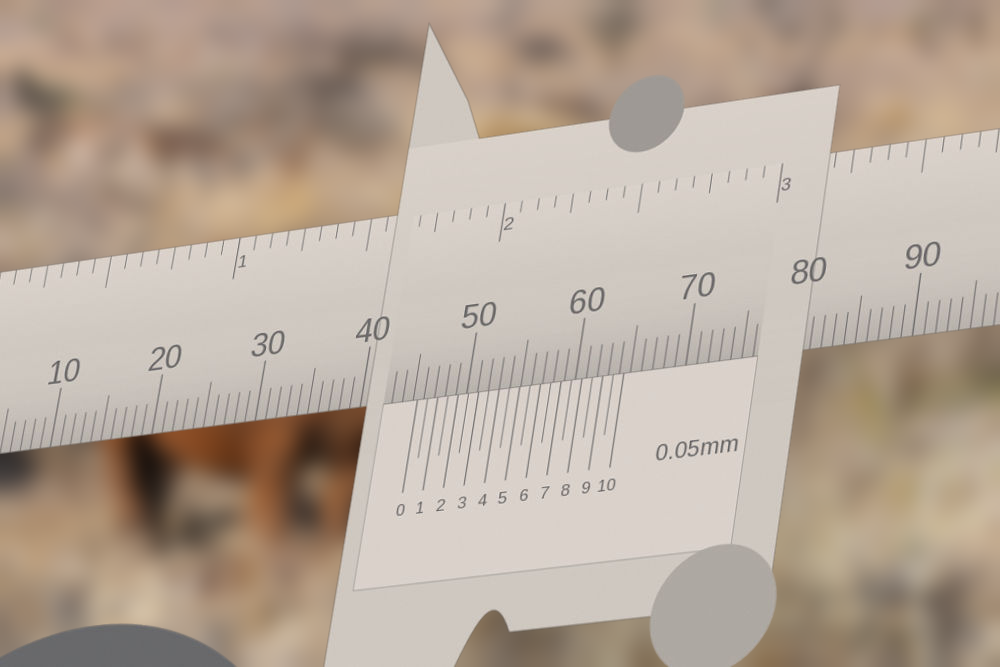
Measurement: 45.4 mm
